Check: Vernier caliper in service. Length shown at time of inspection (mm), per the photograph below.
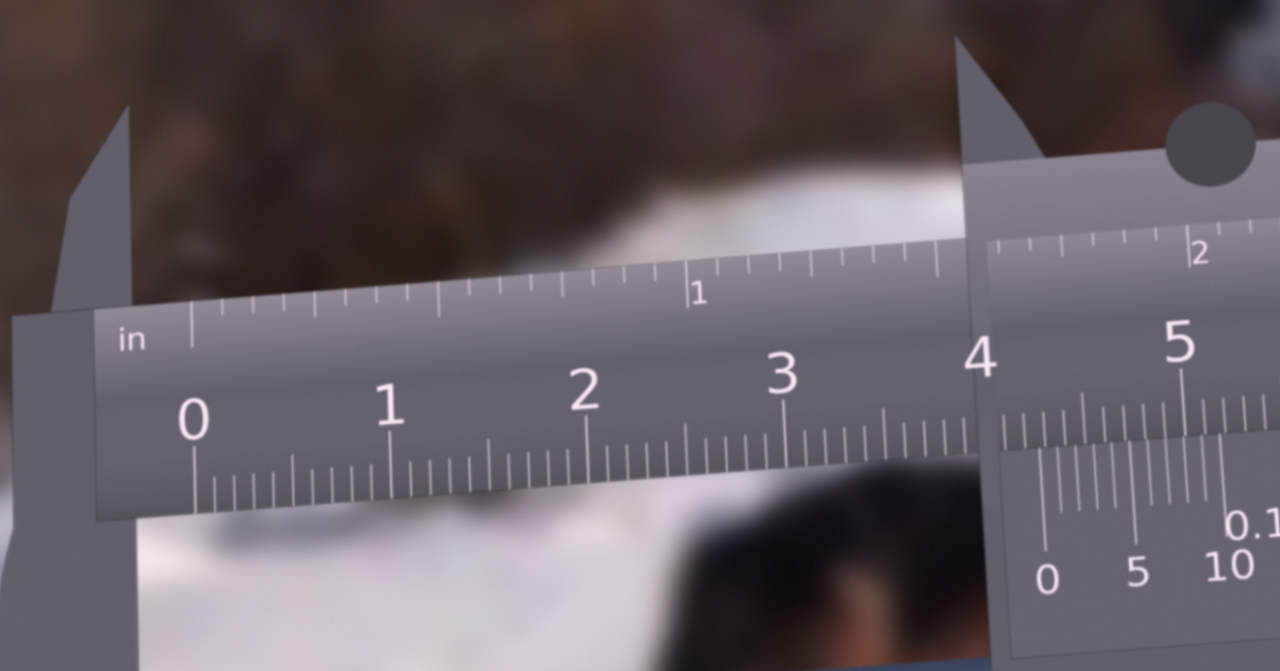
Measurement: 42.7 mm
